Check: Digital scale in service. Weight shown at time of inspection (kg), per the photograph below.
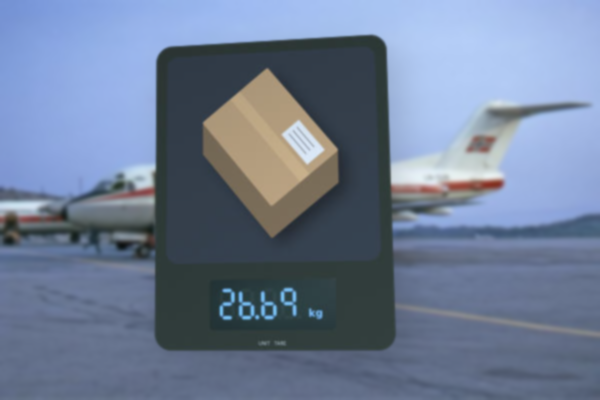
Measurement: 26.69 kg
